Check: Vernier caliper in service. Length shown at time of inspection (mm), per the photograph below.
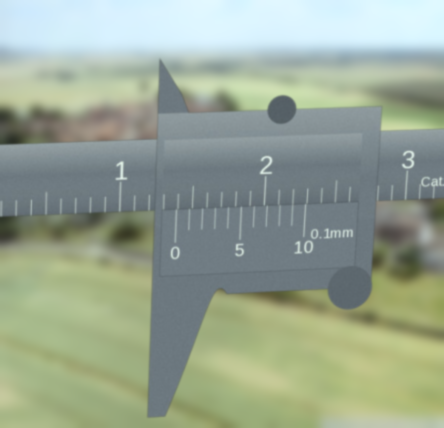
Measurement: 13.9 mm
